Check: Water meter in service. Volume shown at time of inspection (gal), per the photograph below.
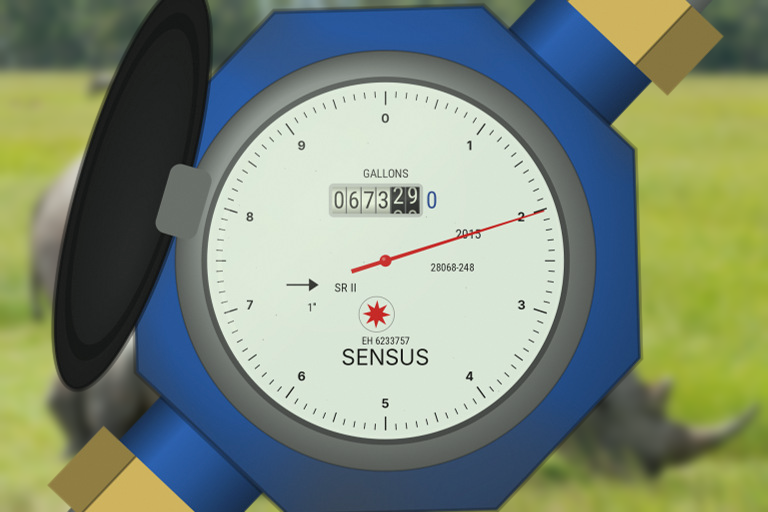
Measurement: 673292.0 gal
